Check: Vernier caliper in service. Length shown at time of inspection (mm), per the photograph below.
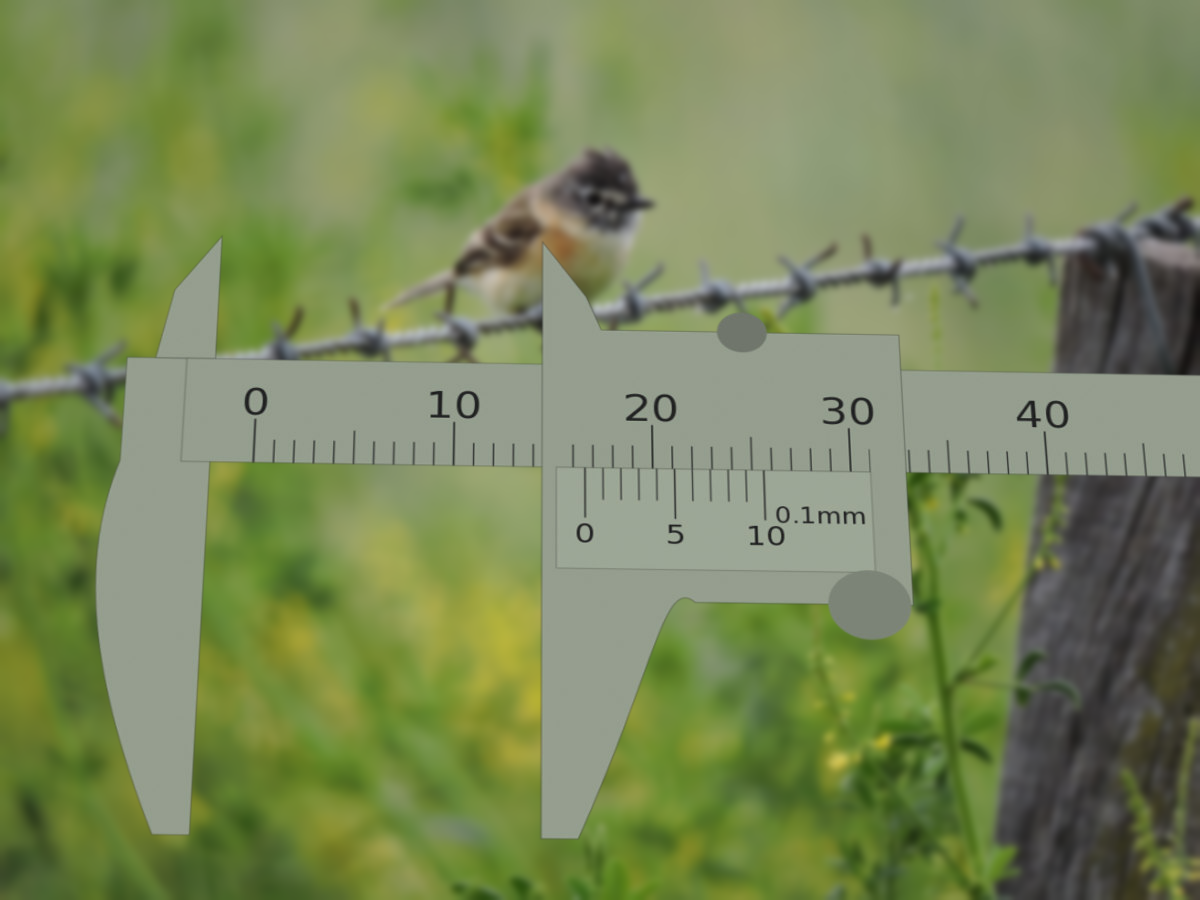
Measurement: 16.6 mm
